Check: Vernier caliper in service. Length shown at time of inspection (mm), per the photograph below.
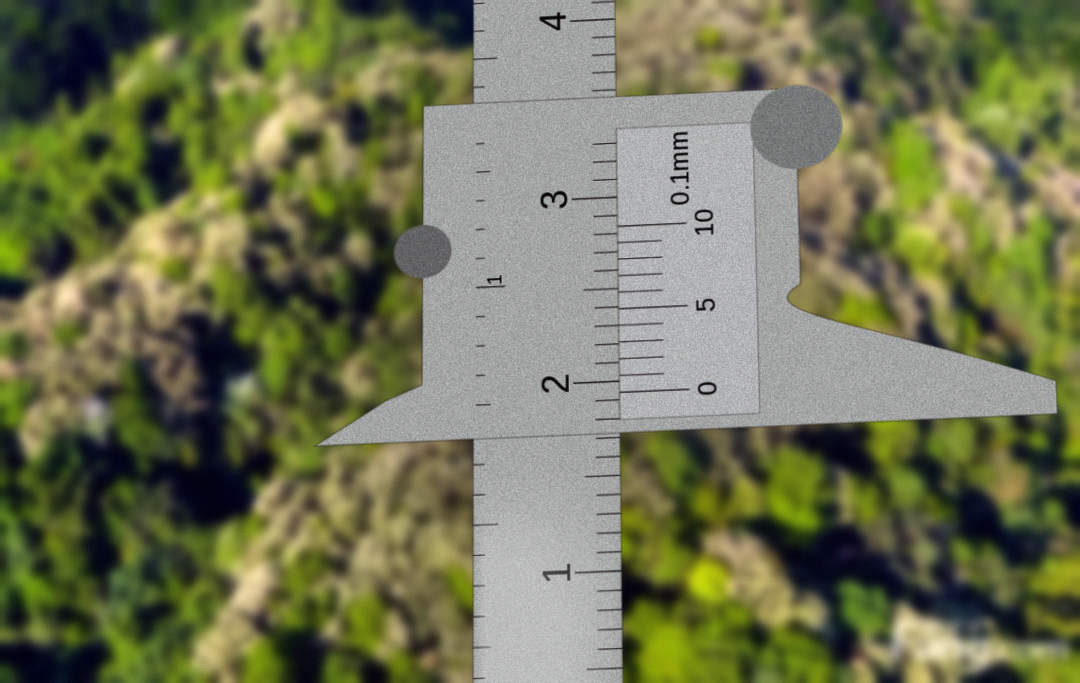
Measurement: 19.4 mm
